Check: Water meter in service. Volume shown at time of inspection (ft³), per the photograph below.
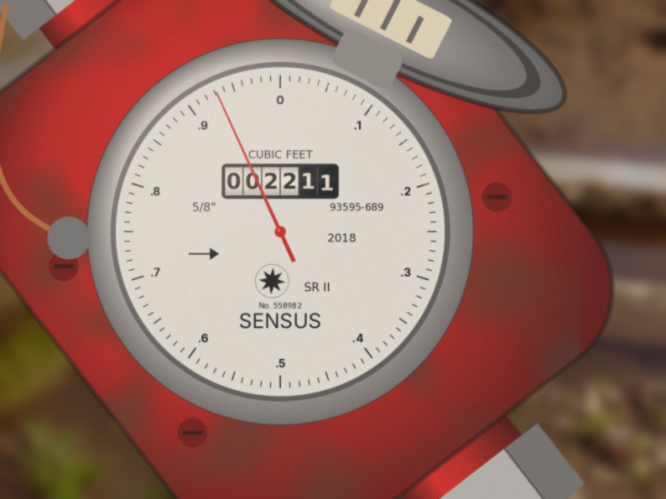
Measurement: 2210.93 ft³
